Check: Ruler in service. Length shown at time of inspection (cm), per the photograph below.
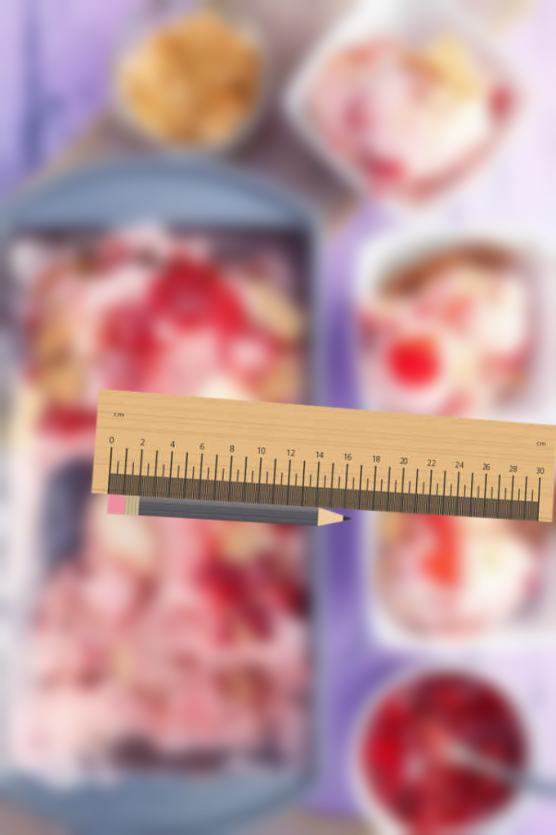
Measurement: 16.5 cm
